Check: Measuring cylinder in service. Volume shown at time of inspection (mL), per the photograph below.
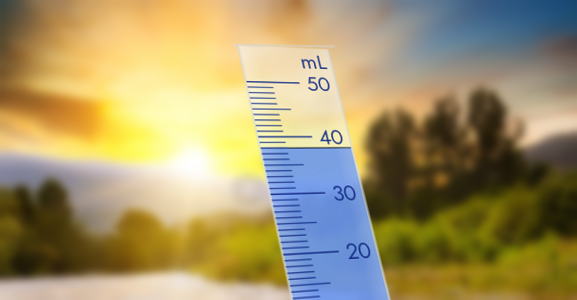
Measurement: 38 mL
